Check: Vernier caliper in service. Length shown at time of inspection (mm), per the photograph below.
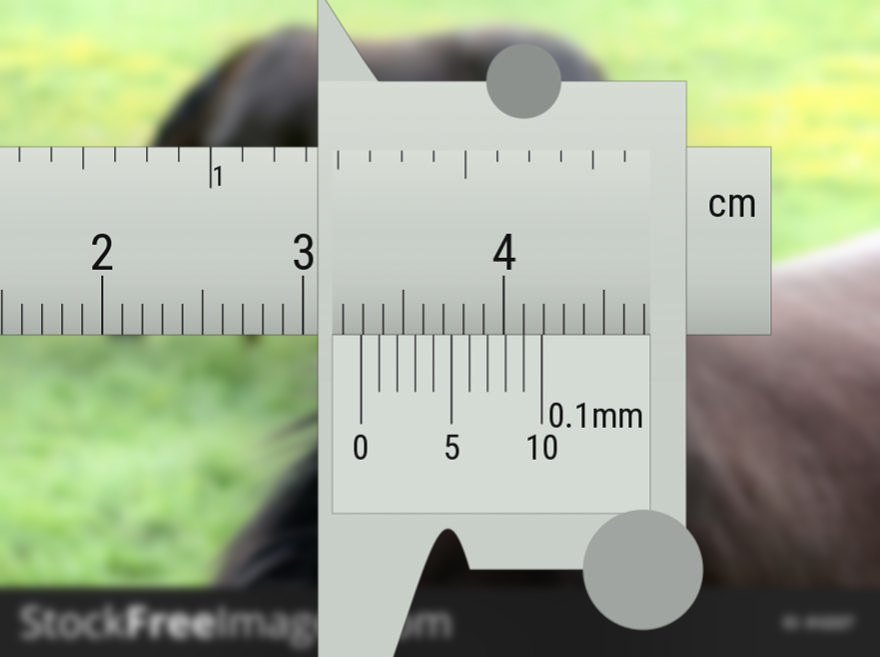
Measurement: 32.9 mm
